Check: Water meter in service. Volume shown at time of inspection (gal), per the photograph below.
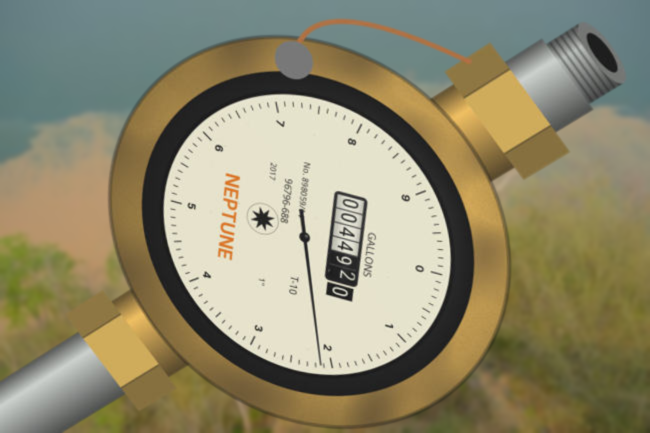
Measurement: 44922.1 gal
